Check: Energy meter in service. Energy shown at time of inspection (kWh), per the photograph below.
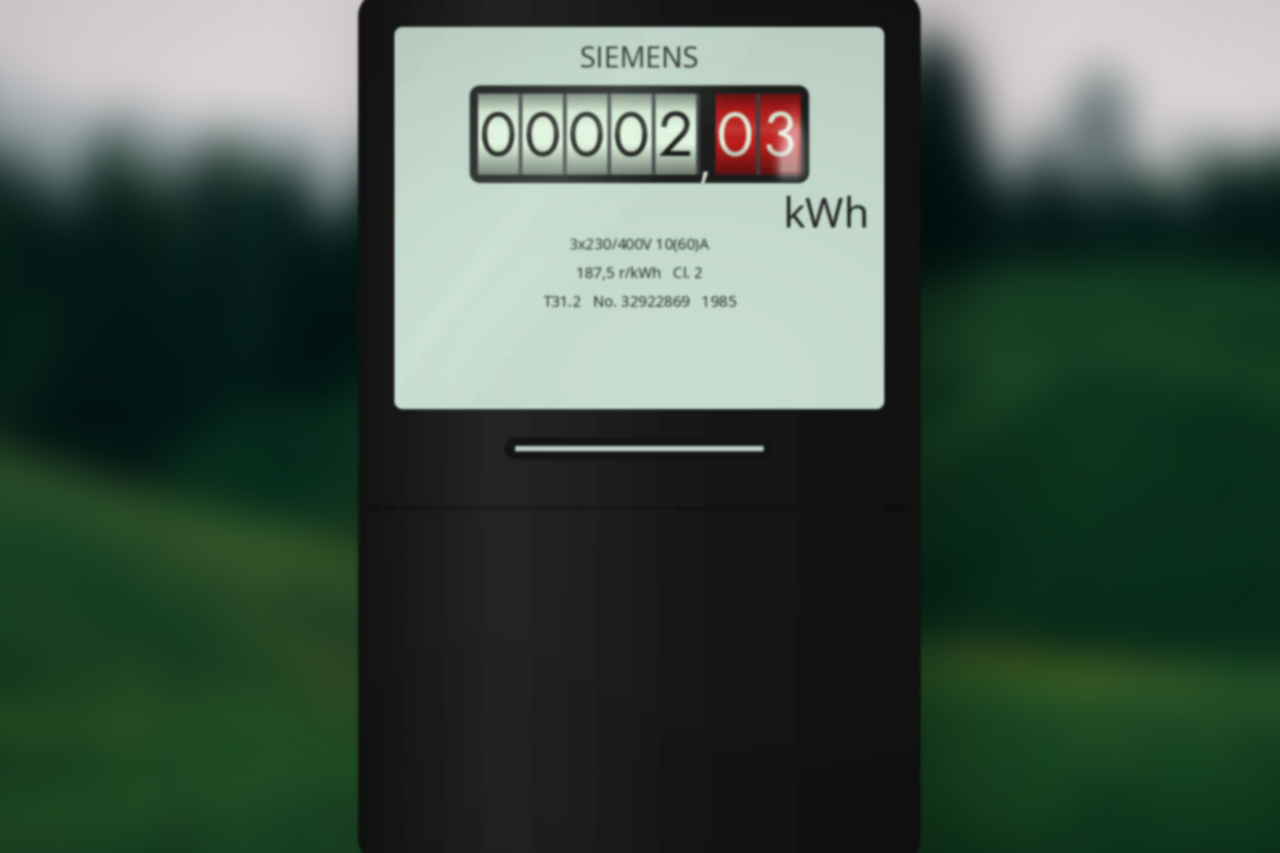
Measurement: 2.03 kWh
